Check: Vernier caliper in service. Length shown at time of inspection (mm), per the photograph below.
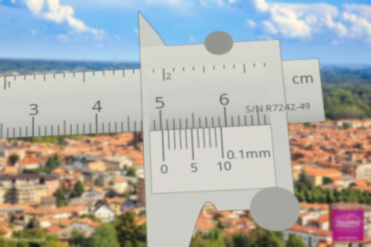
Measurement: 50.2 mm
